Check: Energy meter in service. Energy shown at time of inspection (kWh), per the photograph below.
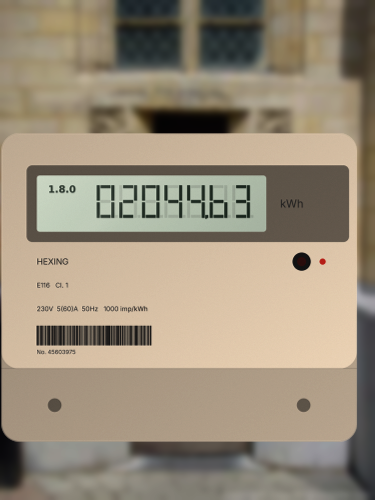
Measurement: 2044.63 kWh
